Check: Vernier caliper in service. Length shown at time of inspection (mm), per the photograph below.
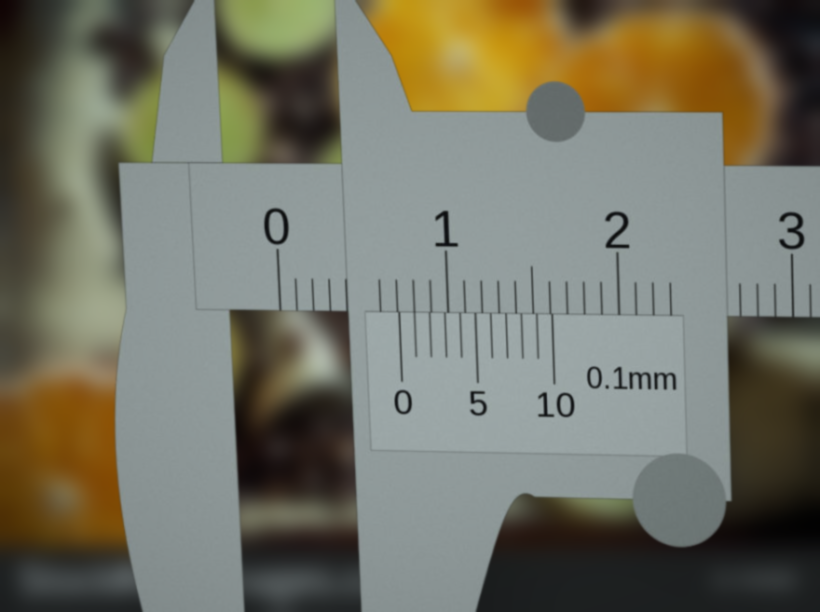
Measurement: 7.1 mm
